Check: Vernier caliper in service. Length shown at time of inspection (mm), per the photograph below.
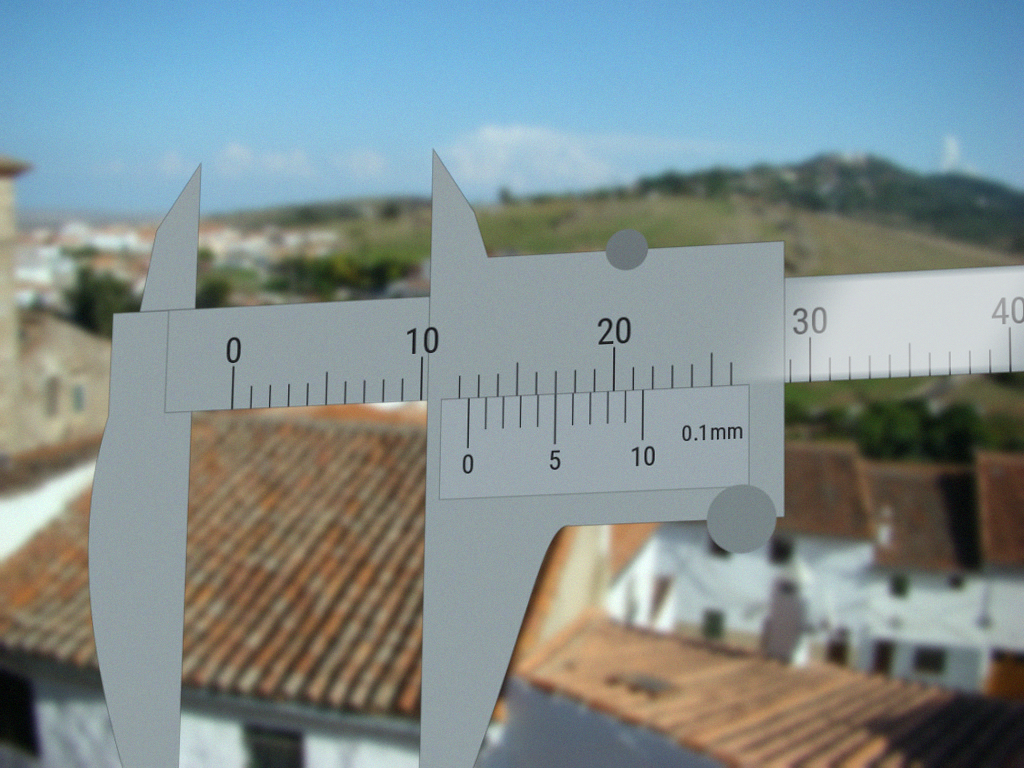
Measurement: 12.5 mm
